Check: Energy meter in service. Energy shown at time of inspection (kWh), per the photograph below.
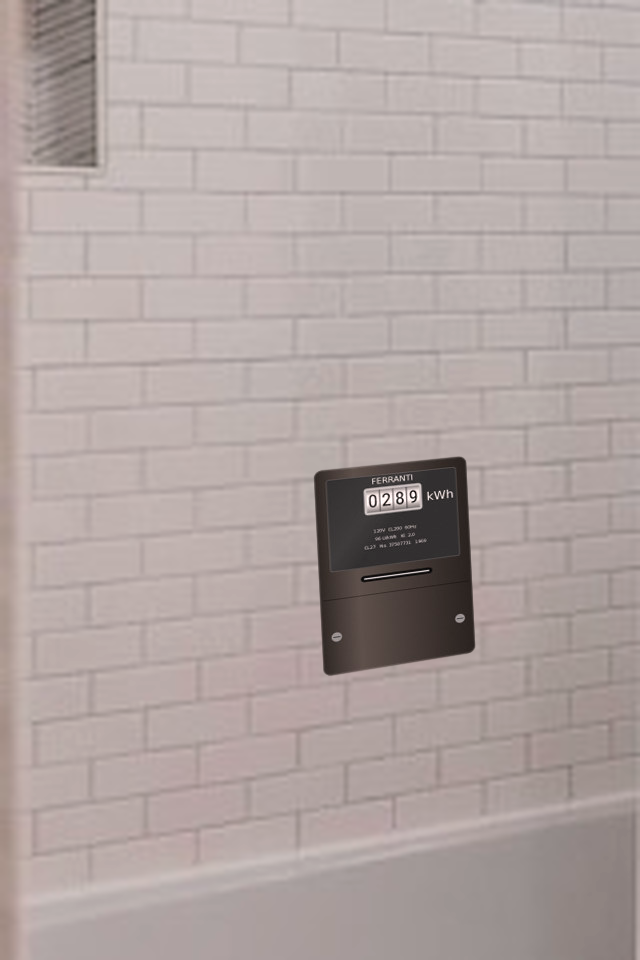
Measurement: 289 kWh
